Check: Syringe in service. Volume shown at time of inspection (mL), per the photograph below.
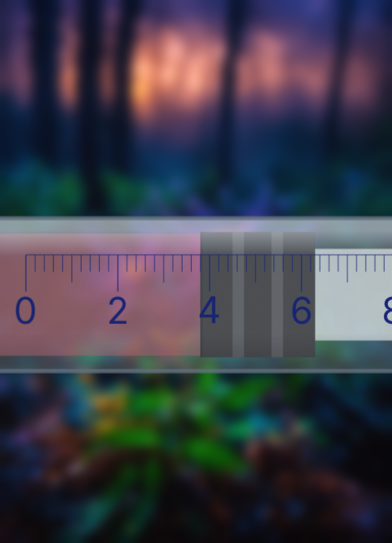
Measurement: 3.8 mL
